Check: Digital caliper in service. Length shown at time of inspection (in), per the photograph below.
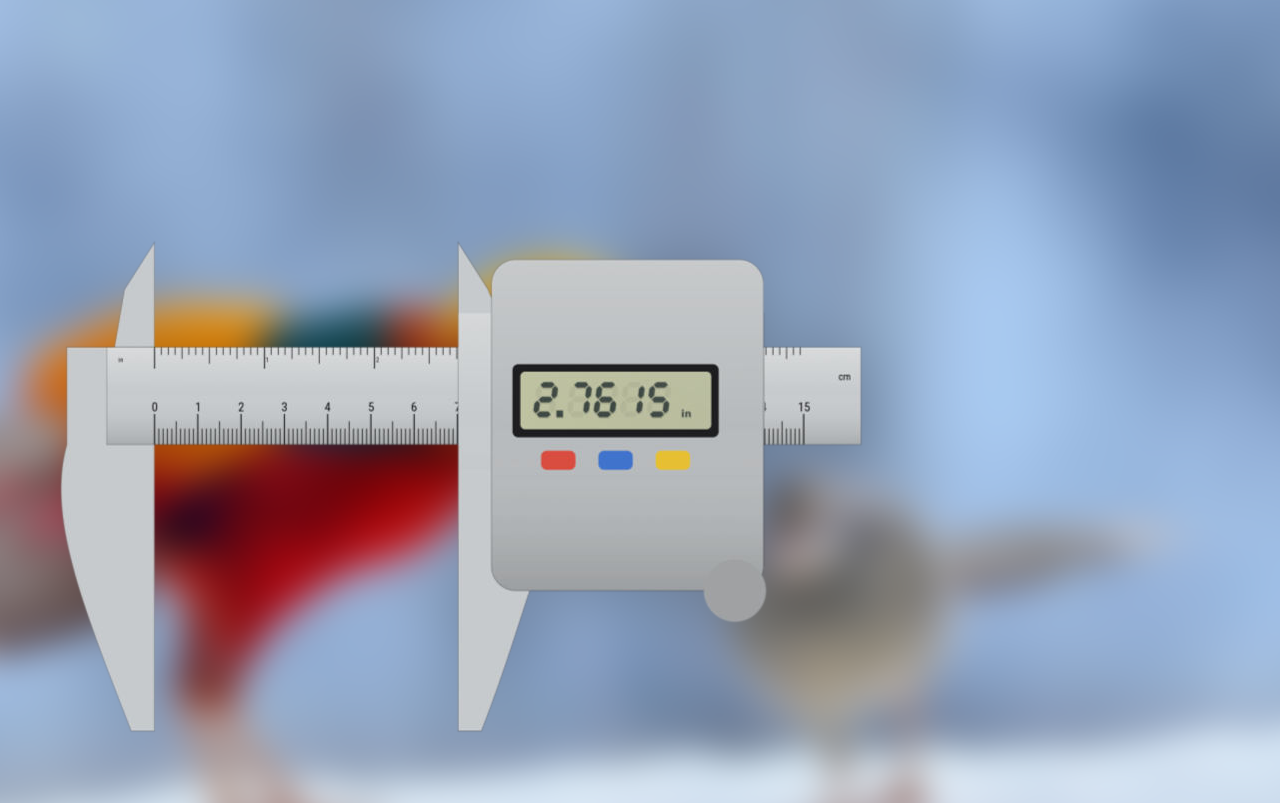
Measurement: 2.7615 in
